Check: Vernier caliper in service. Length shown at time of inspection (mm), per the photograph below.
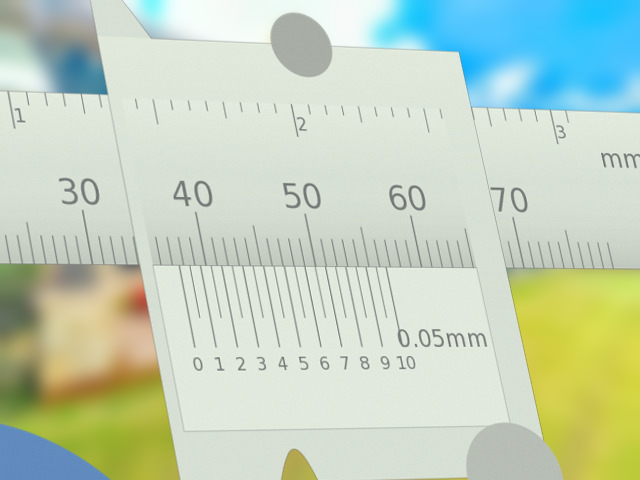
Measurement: 37.6 mm
